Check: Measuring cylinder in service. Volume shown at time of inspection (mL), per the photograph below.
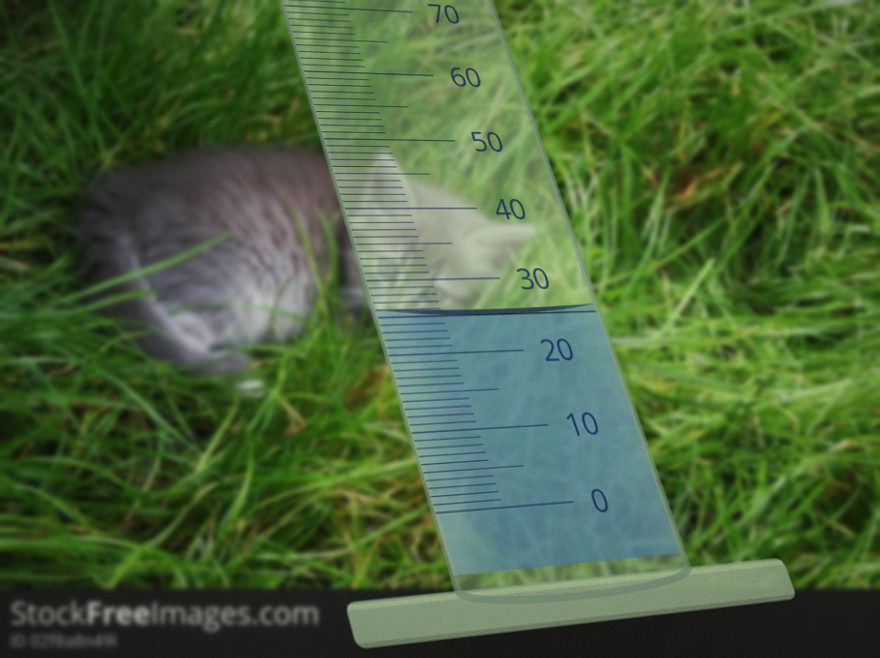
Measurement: 25 mL
